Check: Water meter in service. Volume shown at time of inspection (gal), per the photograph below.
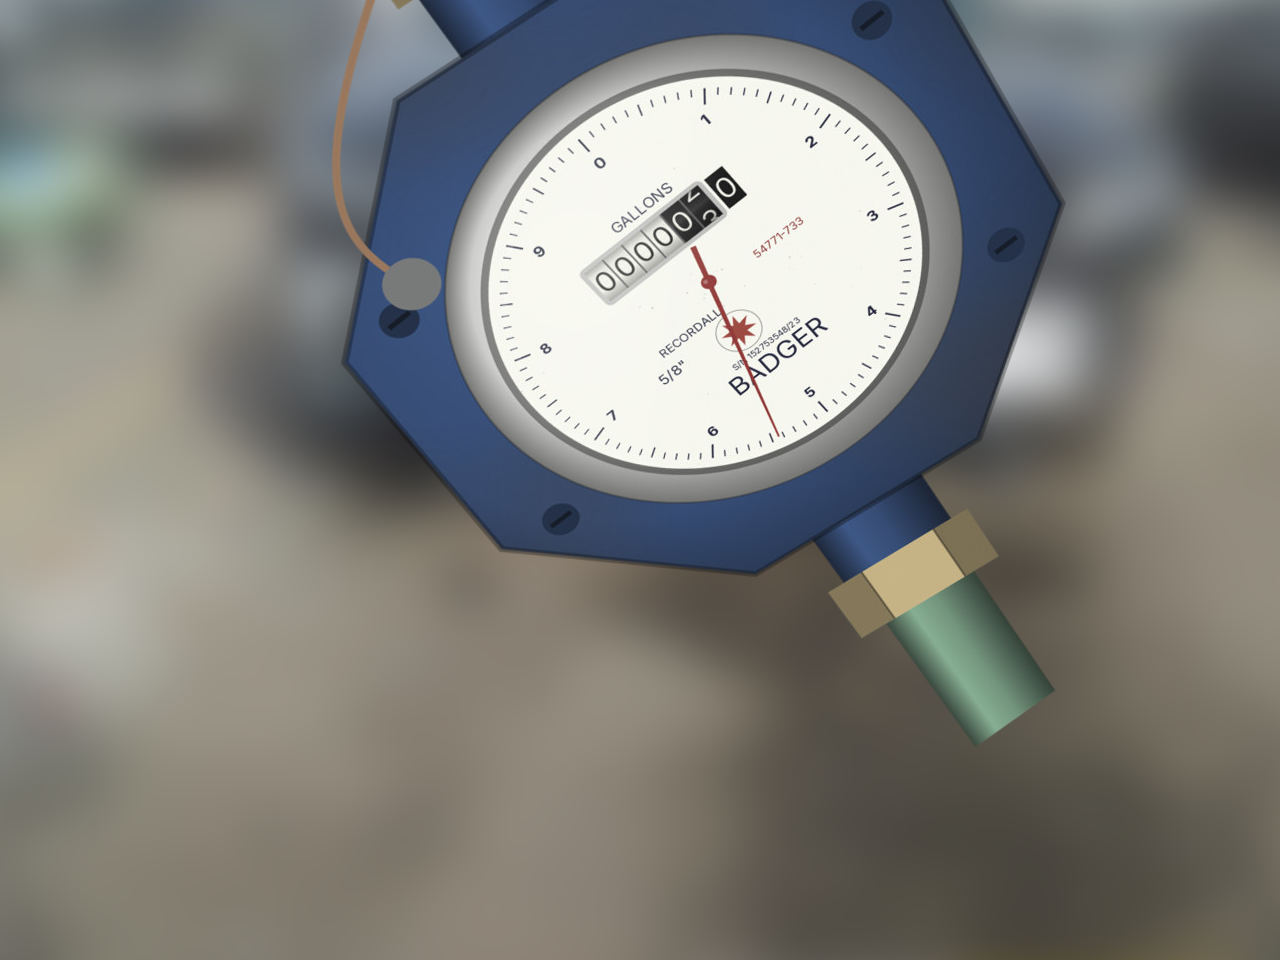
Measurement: 25.4 gal
